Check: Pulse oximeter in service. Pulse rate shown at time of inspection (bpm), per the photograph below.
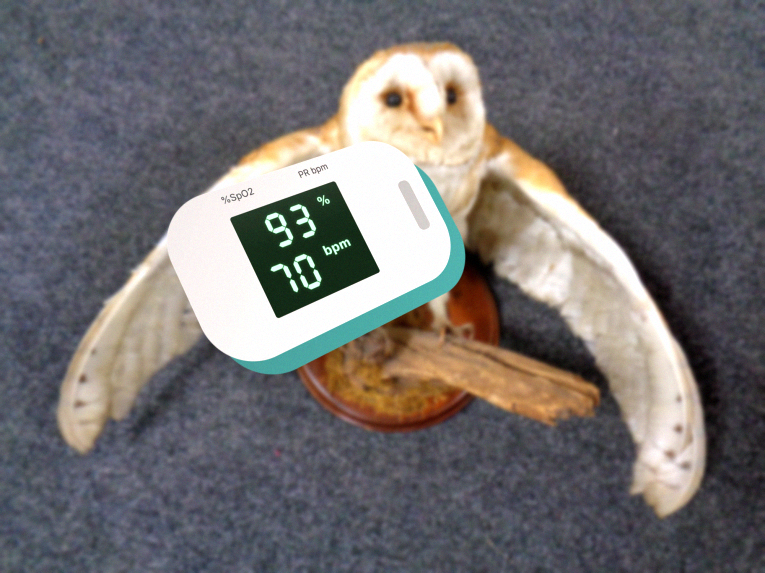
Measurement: 70 bpm
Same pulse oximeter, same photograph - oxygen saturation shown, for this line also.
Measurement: 93 %
